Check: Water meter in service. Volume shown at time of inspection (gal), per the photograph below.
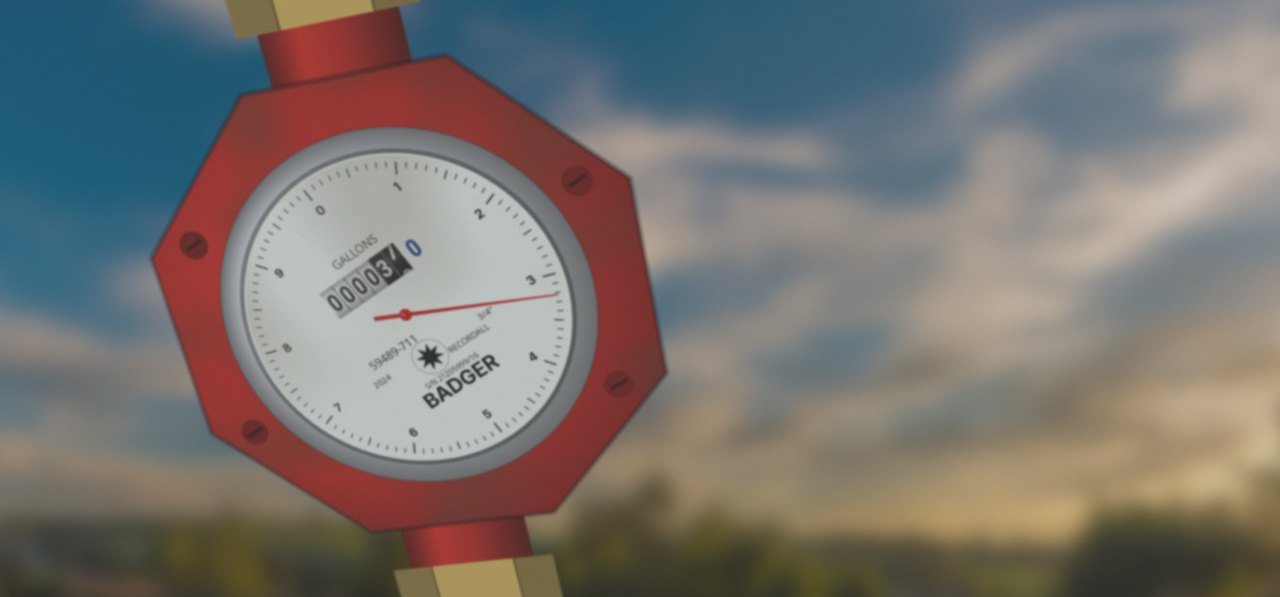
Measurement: 373.2 gal
